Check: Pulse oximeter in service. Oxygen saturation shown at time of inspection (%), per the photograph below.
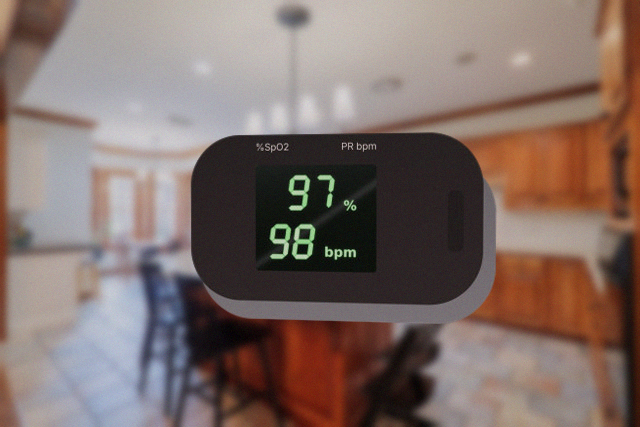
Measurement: 97 %
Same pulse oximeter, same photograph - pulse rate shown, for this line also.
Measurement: 98 bpm
